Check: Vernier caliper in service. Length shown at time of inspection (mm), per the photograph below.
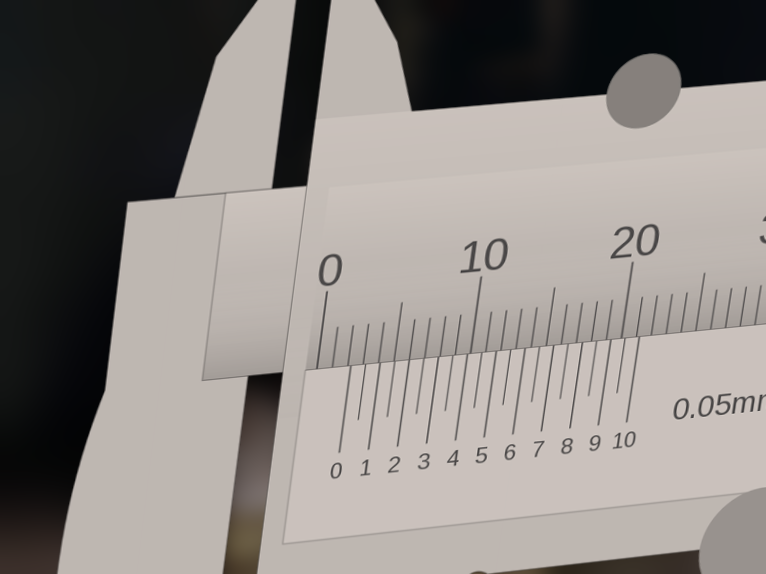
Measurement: 2.2 mm
